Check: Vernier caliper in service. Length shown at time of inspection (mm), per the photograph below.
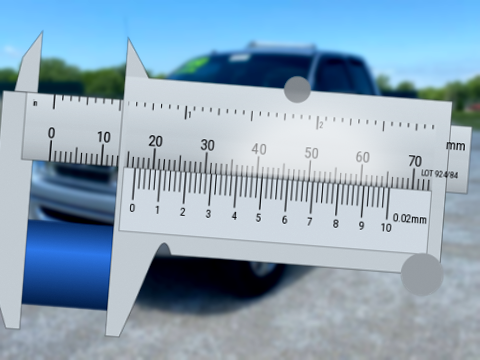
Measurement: 16.5 mm
